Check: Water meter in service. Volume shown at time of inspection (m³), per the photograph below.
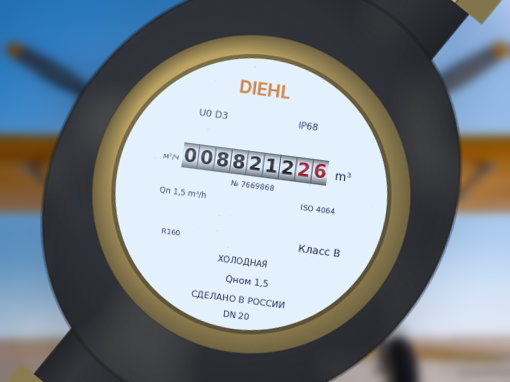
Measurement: 88212.26 m³
